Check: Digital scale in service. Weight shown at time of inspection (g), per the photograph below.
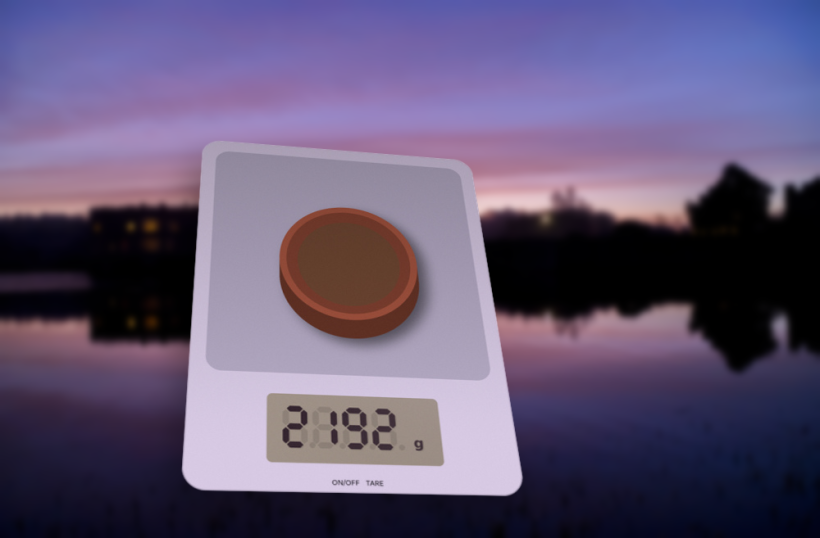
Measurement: 2192 g
